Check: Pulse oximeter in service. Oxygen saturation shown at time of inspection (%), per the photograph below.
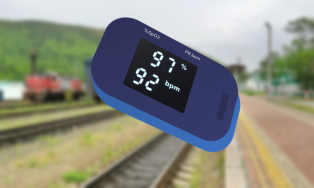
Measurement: 97 %
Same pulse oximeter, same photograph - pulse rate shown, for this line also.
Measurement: 92 bpm
